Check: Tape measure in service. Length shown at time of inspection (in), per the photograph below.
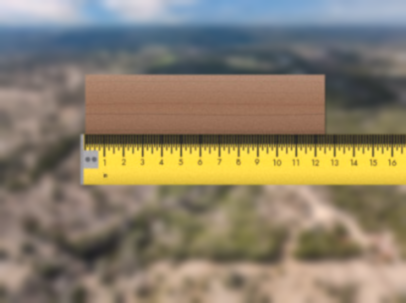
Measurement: 12.5 in
